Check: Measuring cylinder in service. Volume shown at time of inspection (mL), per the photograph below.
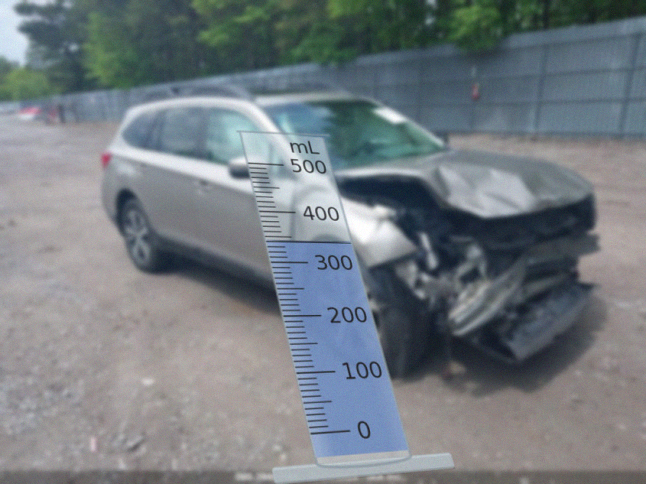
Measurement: 340 mL
